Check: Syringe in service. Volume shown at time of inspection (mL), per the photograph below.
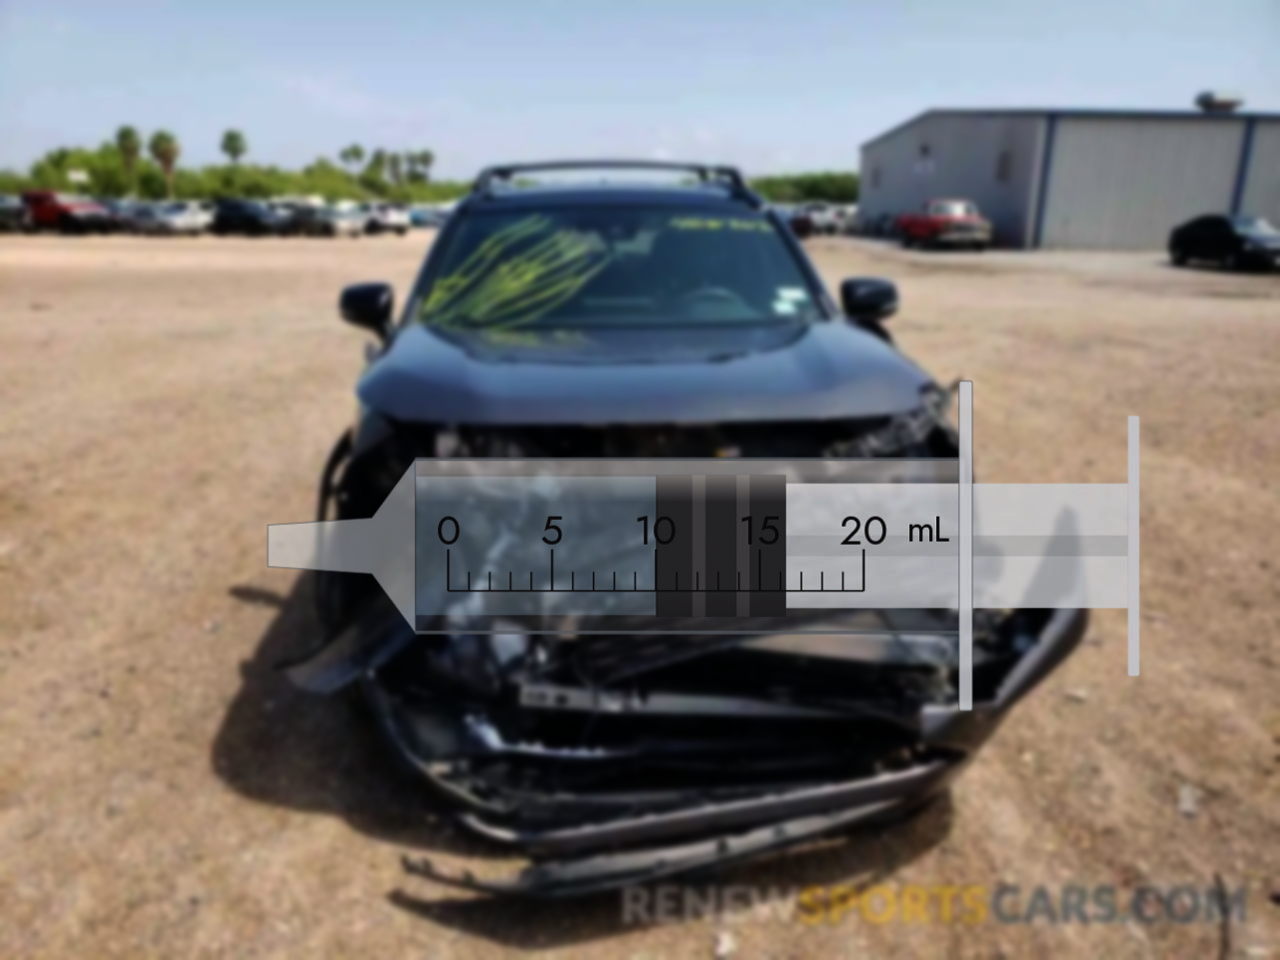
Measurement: 10 mL
